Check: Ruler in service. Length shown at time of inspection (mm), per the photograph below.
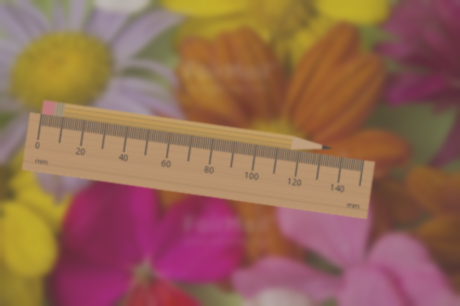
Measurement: 135 mm
